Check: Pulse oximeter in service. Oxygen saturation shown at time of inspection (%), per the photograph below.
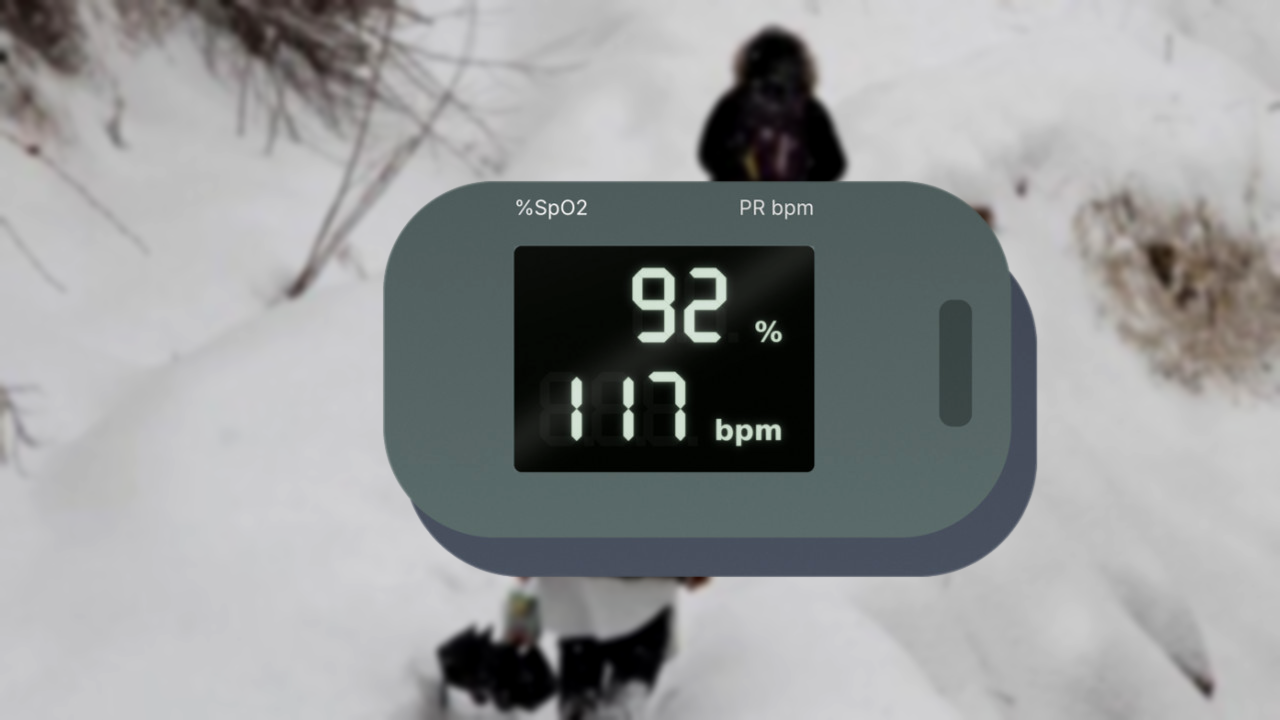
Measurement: 92 %
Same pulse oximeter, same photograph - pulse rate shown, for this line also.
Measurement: 117 bpm
